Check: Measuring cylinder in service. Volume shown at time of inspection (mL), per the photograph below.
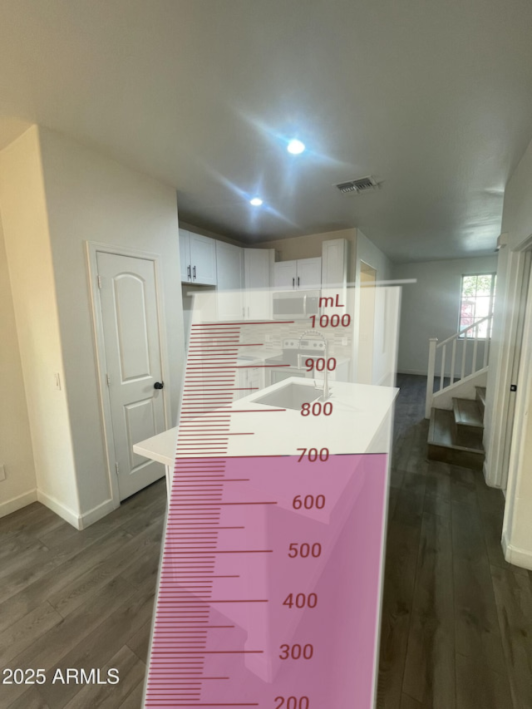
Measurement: 700 mL
